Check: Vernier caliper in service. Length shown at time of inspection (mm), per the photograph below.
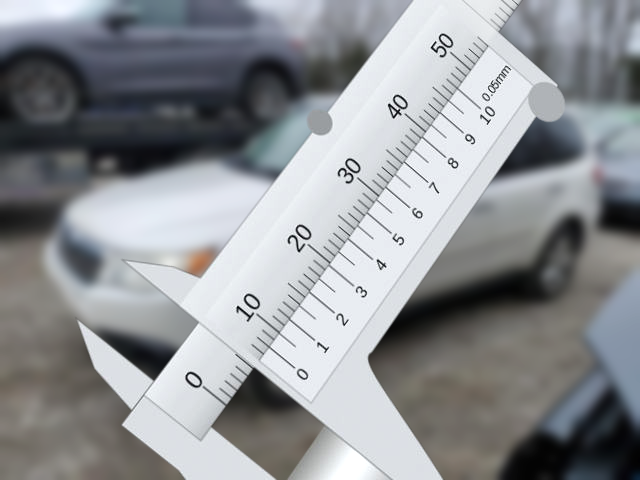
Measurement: 8.0 mm
